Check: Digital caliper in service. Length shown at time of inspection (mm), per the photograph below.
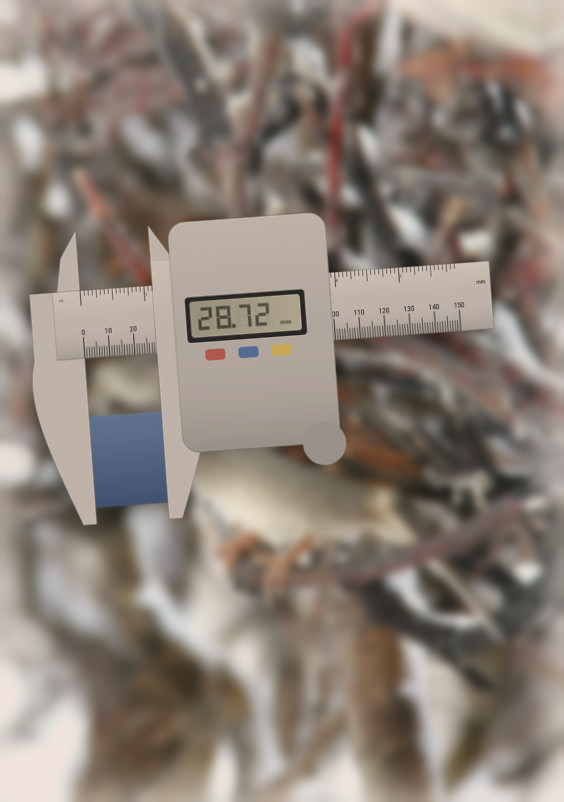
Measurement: 28.72 mm
